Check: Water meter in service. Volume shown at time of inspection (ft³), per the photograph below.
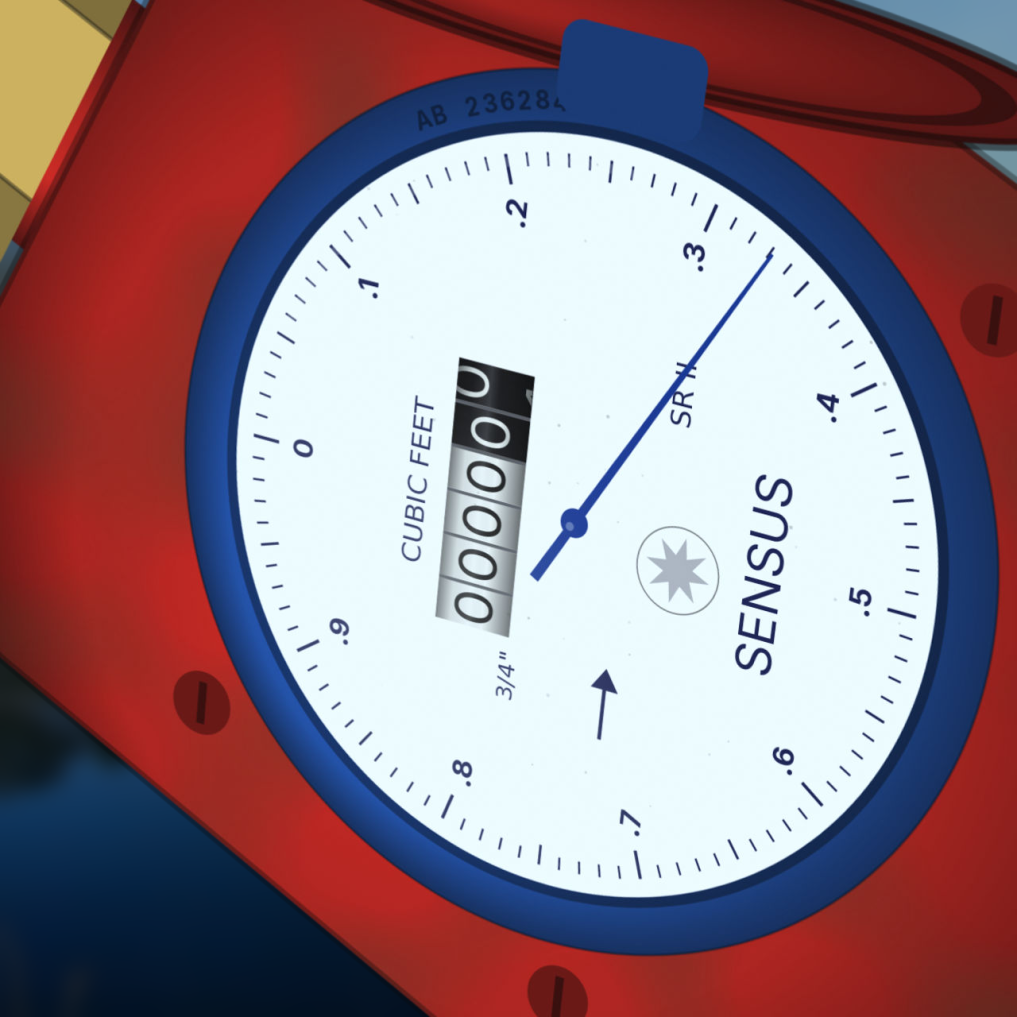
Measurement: 0.33 ft³
